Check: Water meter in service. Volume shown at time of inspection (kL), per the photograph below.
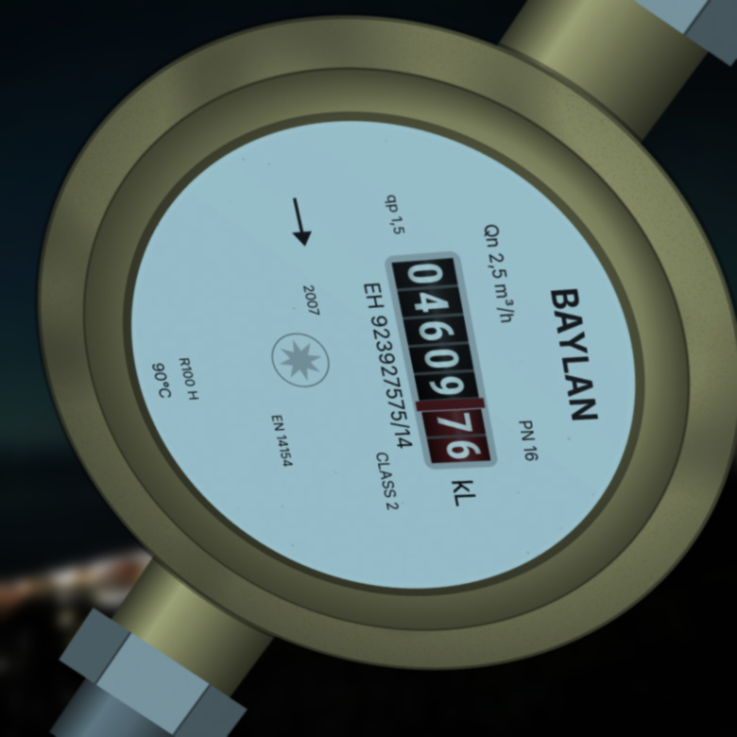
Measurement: 4609.76 kL
